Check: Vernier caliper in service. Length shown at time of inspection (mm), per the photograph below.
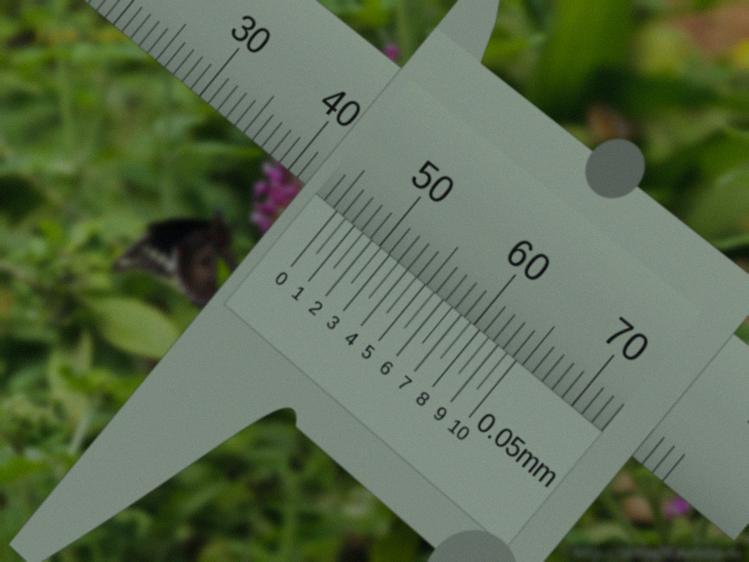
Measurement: 45.4 mm
